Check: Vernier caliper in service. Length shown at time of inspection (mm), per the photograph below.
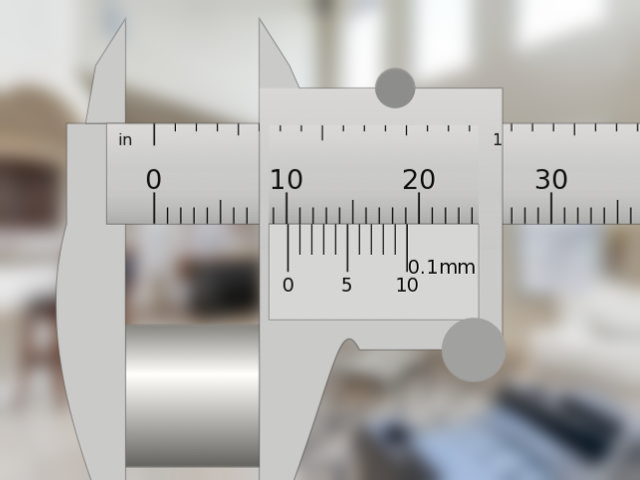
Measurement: 10.1 mm
